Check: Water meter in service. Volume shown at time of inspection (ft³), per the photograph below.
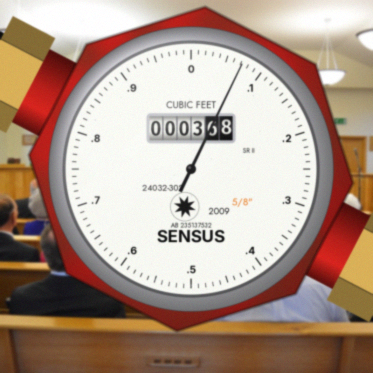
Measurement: 368.07 ft³
